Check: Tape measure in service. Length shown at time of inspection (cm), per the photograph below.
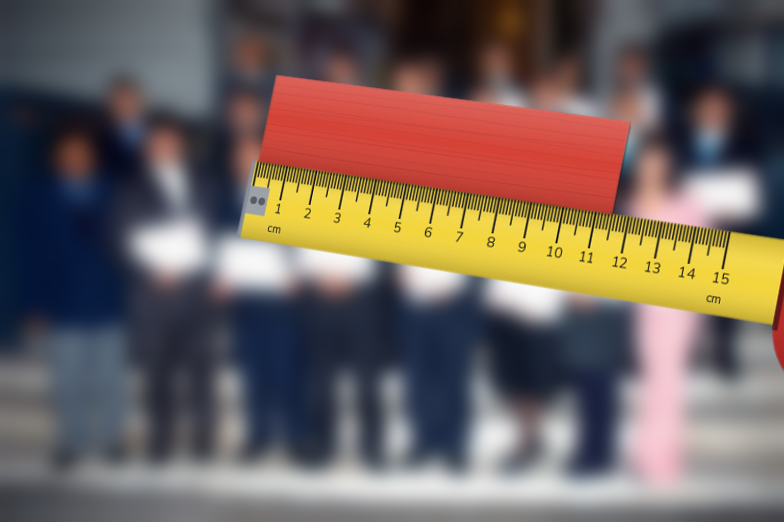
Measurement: 11.5 cm
